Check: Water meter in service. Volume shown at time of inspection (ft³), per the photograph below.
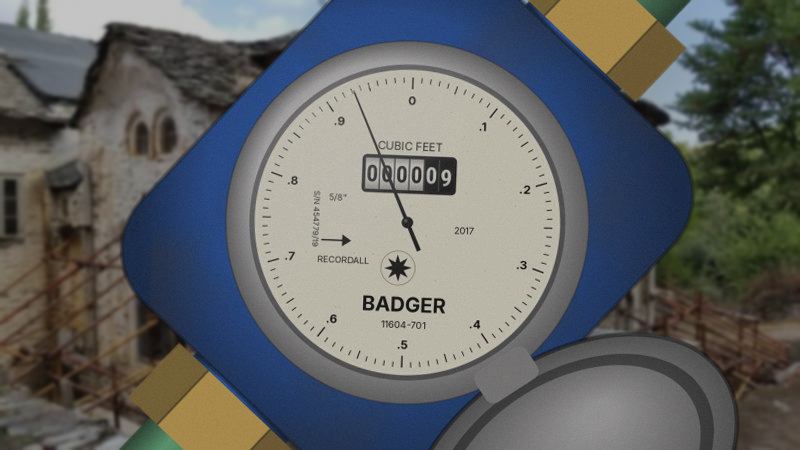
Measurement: 8.93 ft³
